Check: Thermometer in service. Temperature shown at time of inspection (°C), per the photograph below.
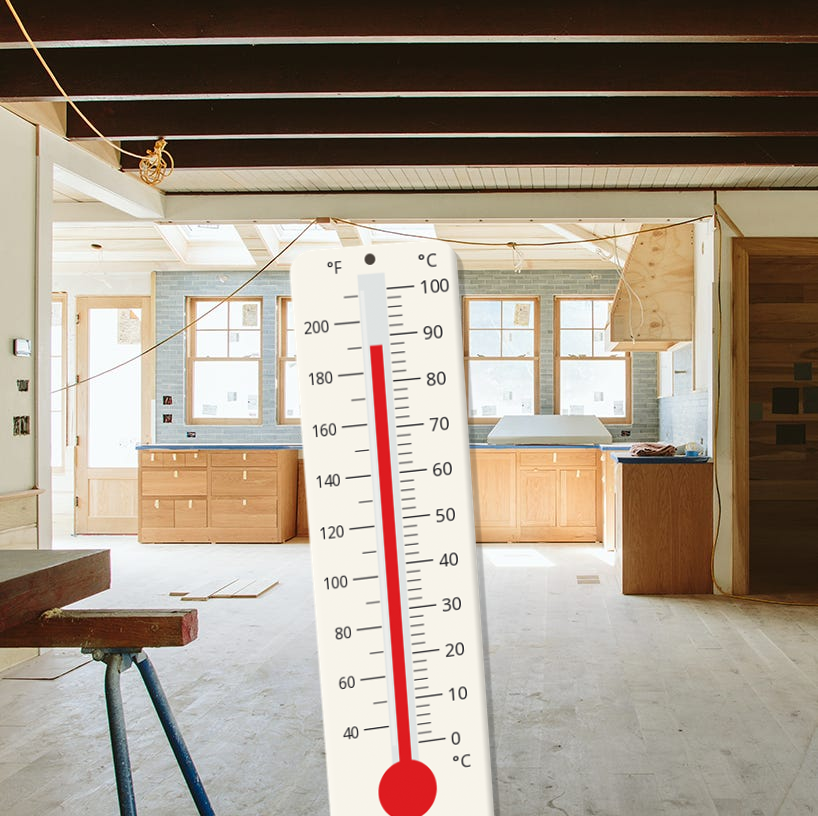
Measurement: 88 °C
